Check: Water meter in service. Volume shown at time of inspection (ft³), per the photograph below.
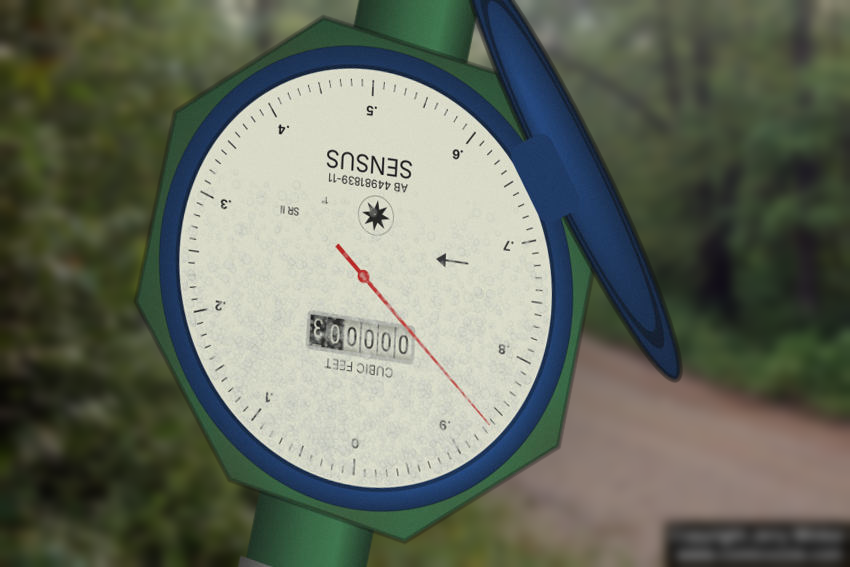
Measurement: 2.86 ft³
